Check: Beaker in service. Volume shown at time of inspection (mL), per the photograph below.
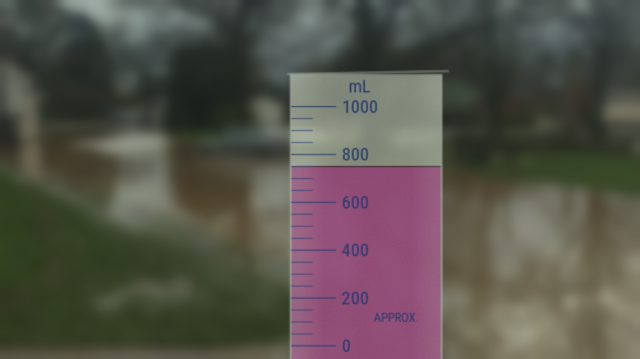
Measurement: 750 mL
